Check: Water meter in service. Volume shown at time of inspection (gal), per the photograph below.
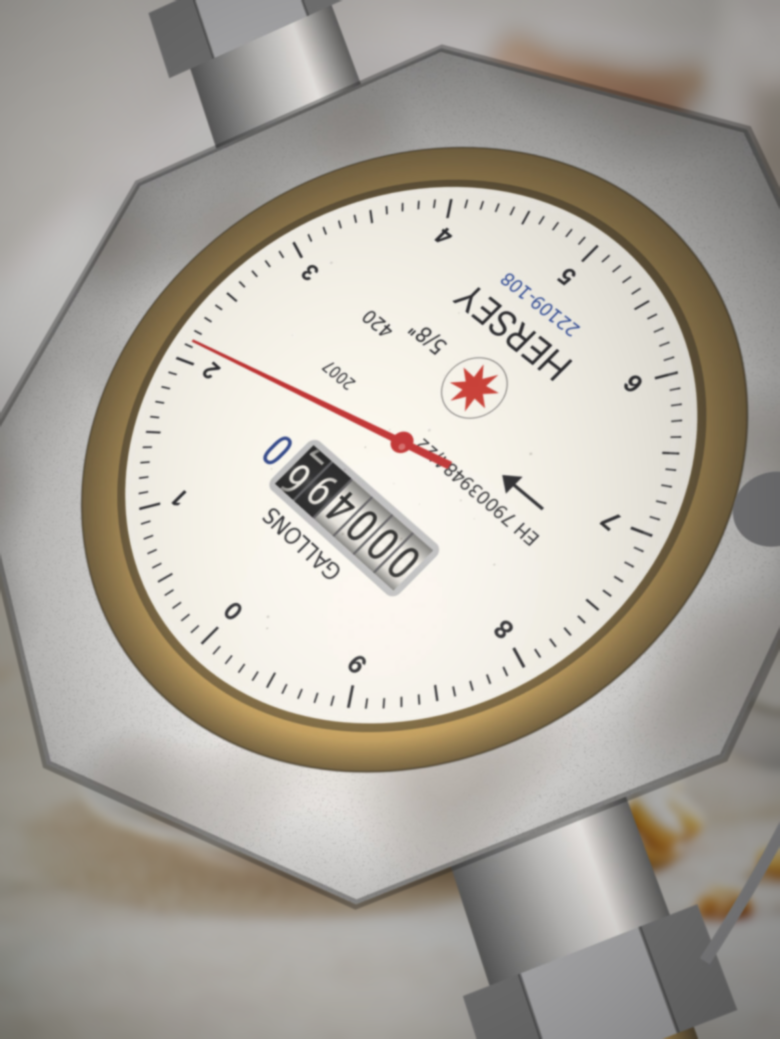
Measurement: 4962.1 gal
